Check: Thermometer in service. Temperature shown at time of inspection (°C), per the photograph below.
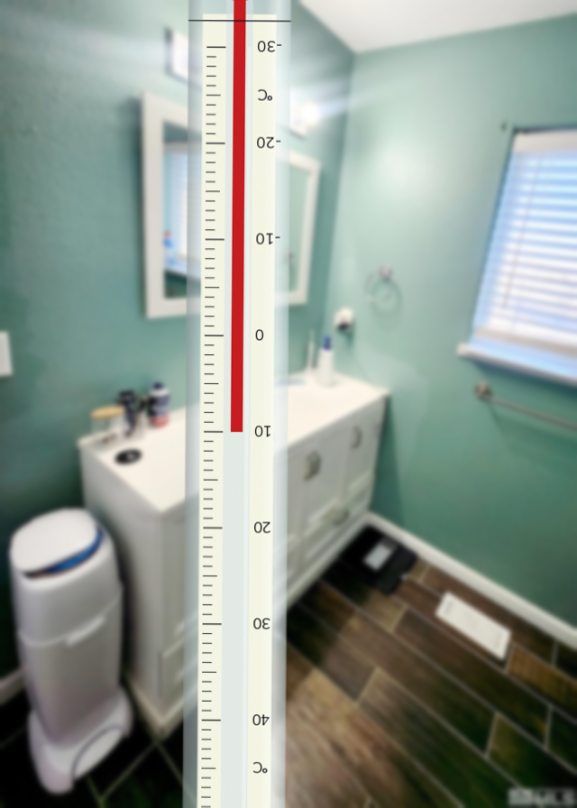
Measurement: 10 °C
